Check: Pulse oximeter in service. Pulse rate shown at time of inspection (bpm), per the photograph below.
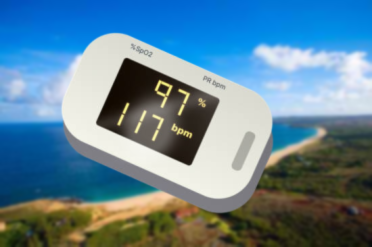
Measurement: 117 bpm
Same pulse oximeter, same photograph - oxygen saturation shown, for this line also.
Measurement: 97 %
